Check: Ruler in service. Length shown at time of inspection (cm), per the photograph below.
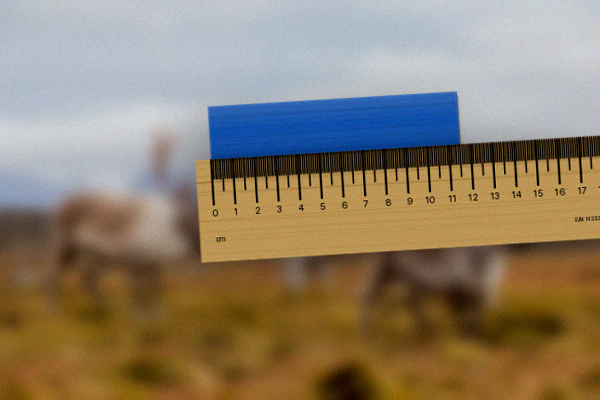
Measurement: 11.5 cm
